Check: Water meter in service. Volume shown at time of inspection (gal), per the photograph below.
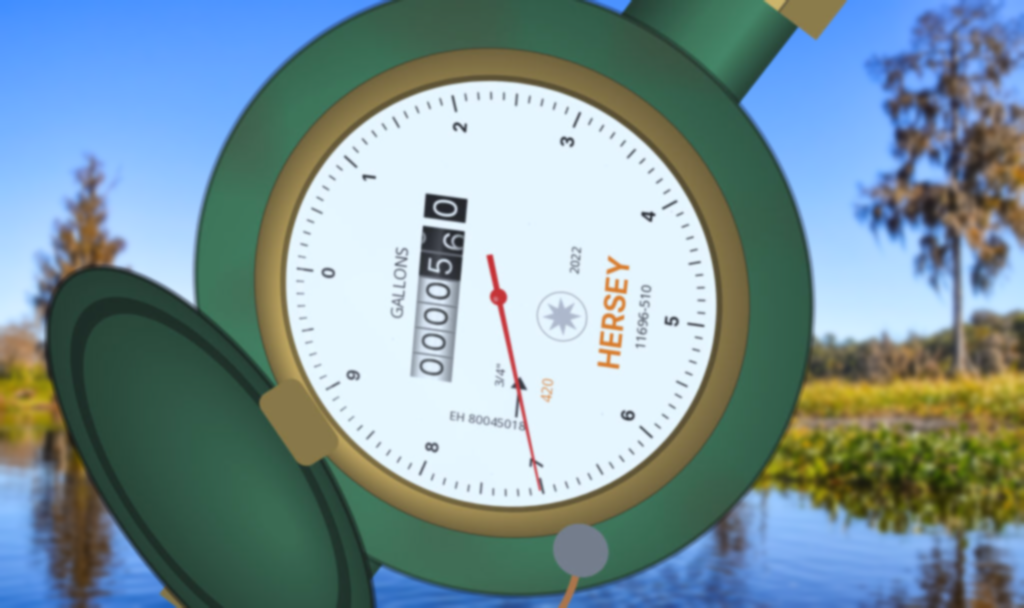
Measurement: 557.0 gal
